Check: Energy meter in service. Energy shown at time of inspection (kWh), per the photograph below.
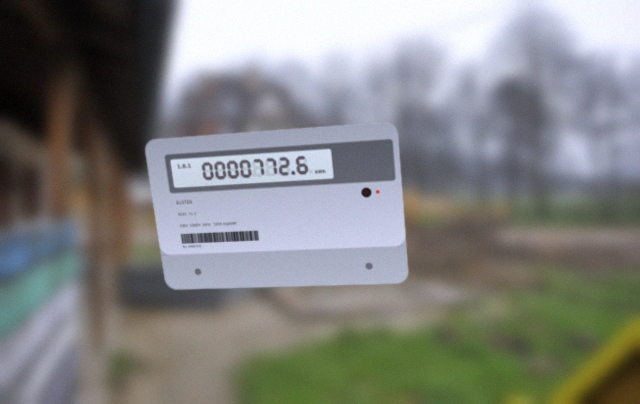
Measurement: 772.6 kWh
